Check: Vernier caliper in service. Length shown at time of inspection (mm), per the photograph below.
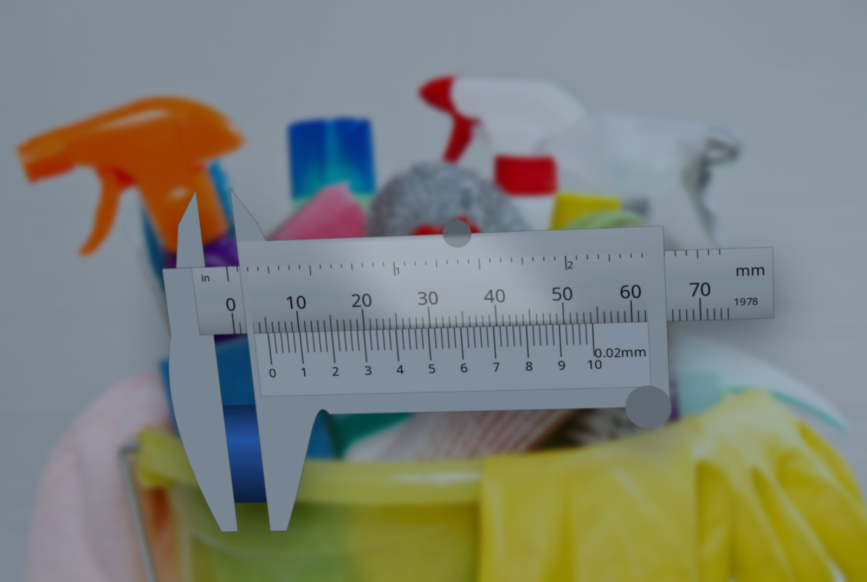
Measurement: 5.2 mm
